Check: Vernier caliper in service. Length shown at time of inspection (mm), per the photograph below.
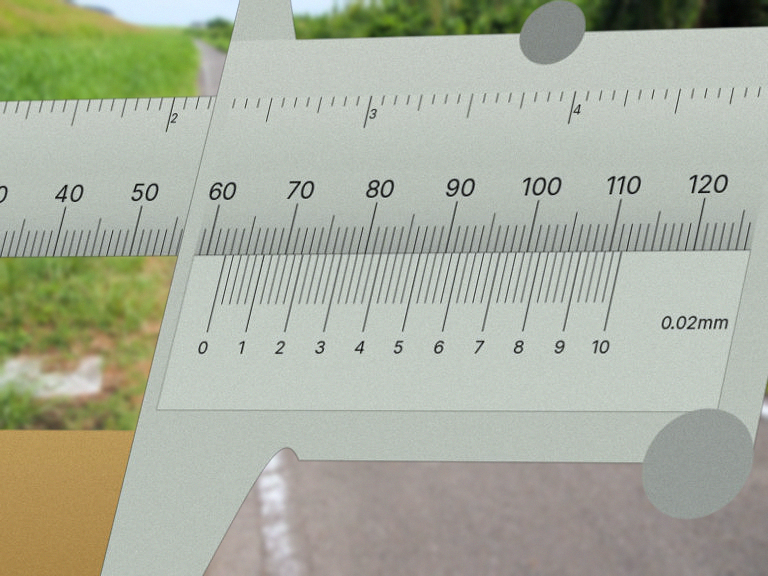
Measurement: 62.4 mm
